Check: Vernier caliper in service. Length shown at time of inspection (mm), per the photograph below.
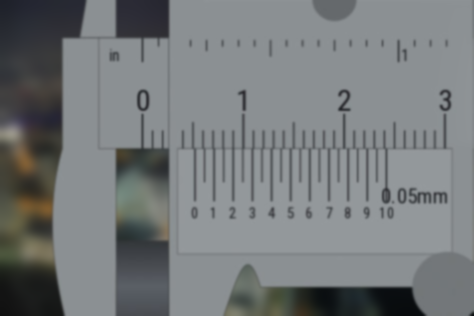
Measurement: 5.2 mm
